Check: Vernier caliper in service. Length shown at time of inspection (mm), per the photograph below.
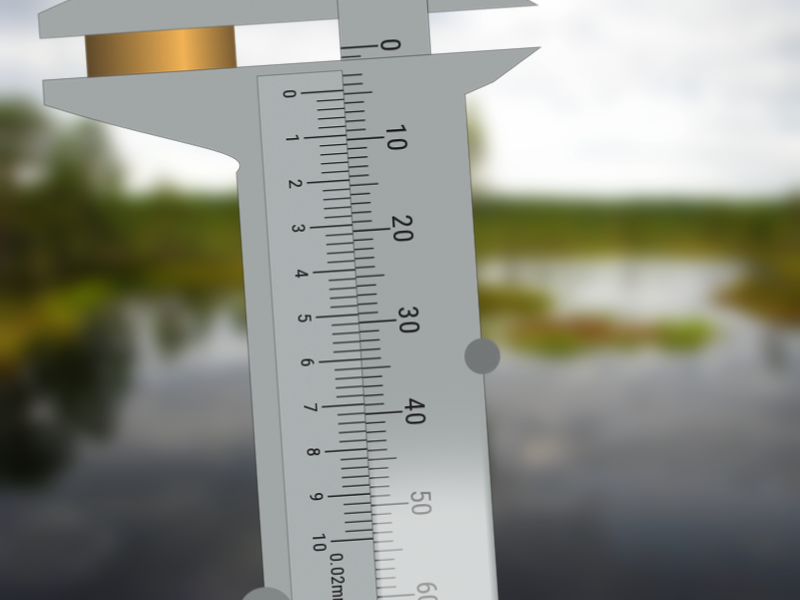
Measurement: 4.6 mm
